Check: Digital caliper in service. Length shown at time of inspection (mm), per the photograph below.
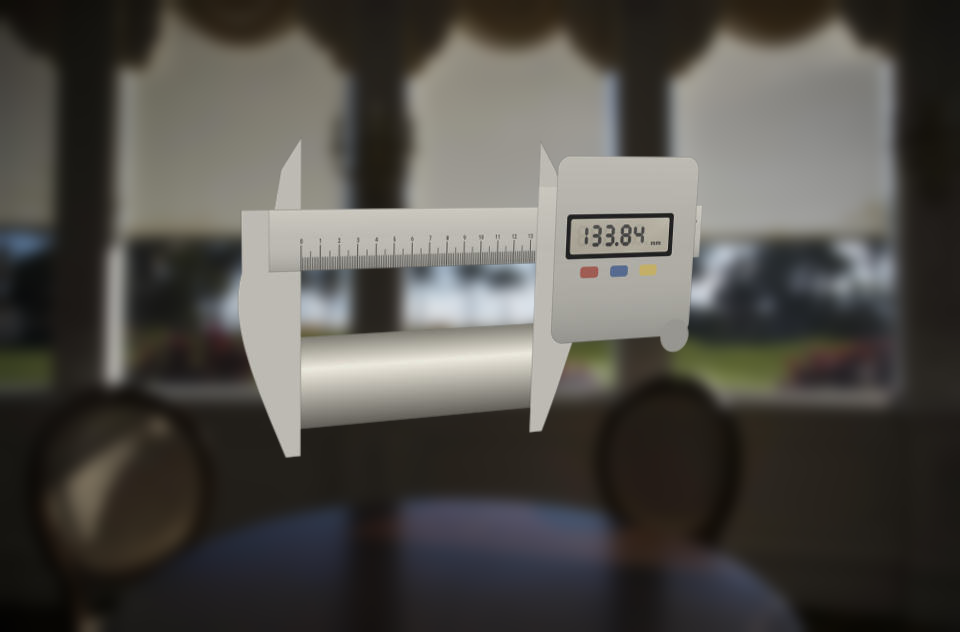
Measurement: 133.84 mm
